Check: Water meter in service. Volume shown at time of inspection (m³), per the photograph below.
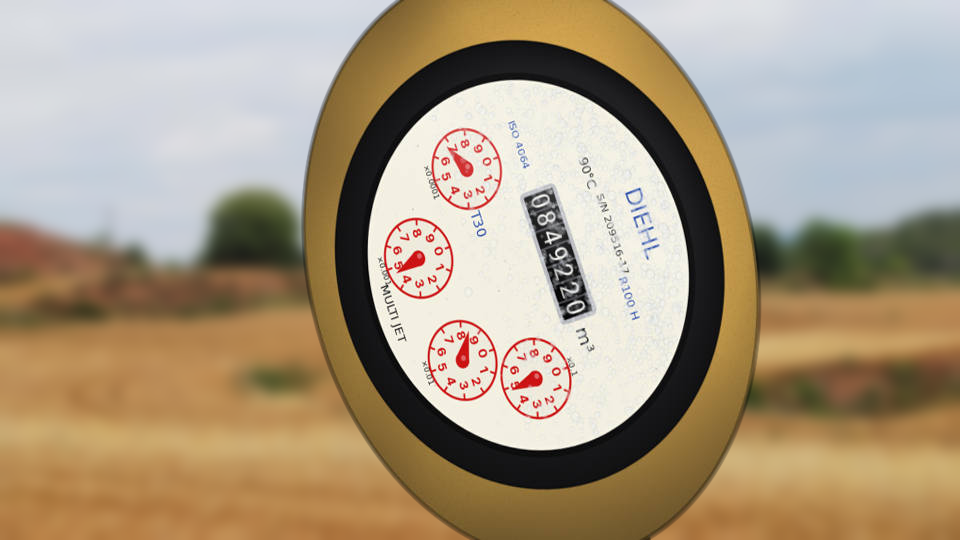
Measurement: 849220.4846 m³
